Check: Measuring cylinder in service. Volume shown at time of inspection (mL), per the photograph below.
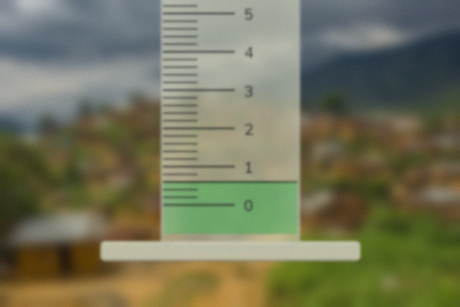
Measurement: 0.6 mL
